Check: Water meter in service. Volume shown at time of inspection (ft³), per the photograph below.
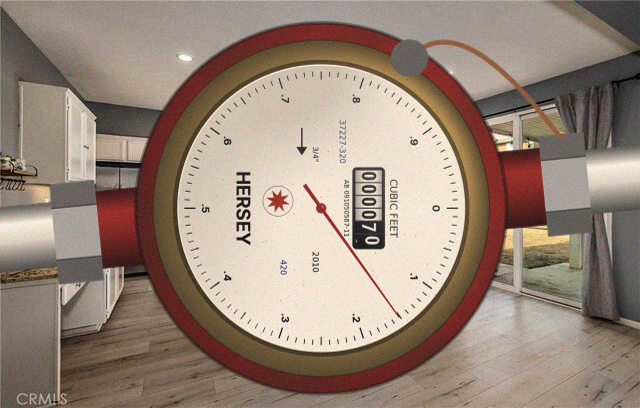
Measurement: 70.15 ft³
